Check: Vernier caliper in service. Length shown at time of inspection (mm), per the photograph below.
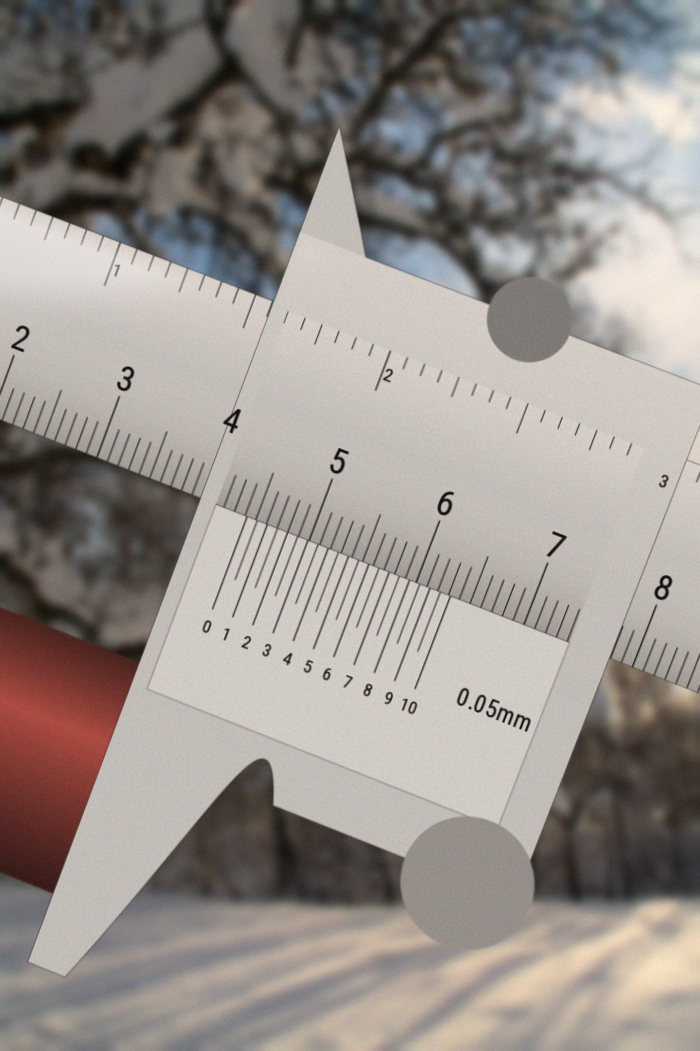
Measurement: 44.2 mm
